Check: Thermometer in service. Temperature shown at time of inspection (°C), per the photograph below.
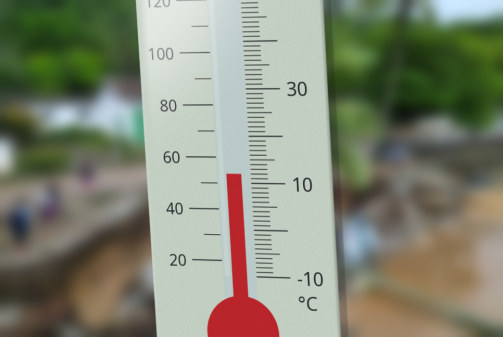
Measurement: 12 °C
